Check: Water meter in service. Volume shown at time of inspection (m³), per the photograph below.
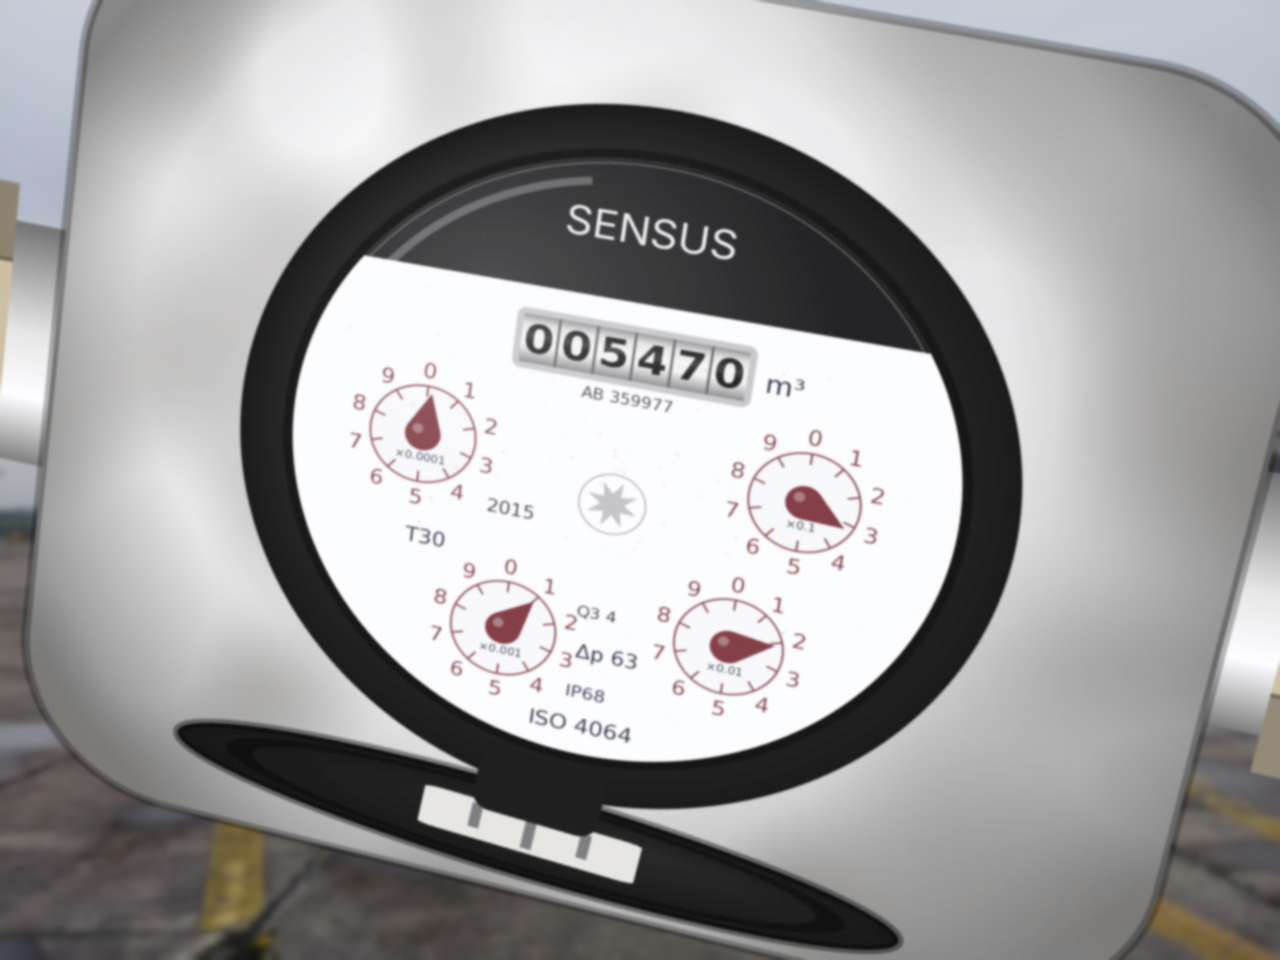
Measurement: 5470.3210 m³
